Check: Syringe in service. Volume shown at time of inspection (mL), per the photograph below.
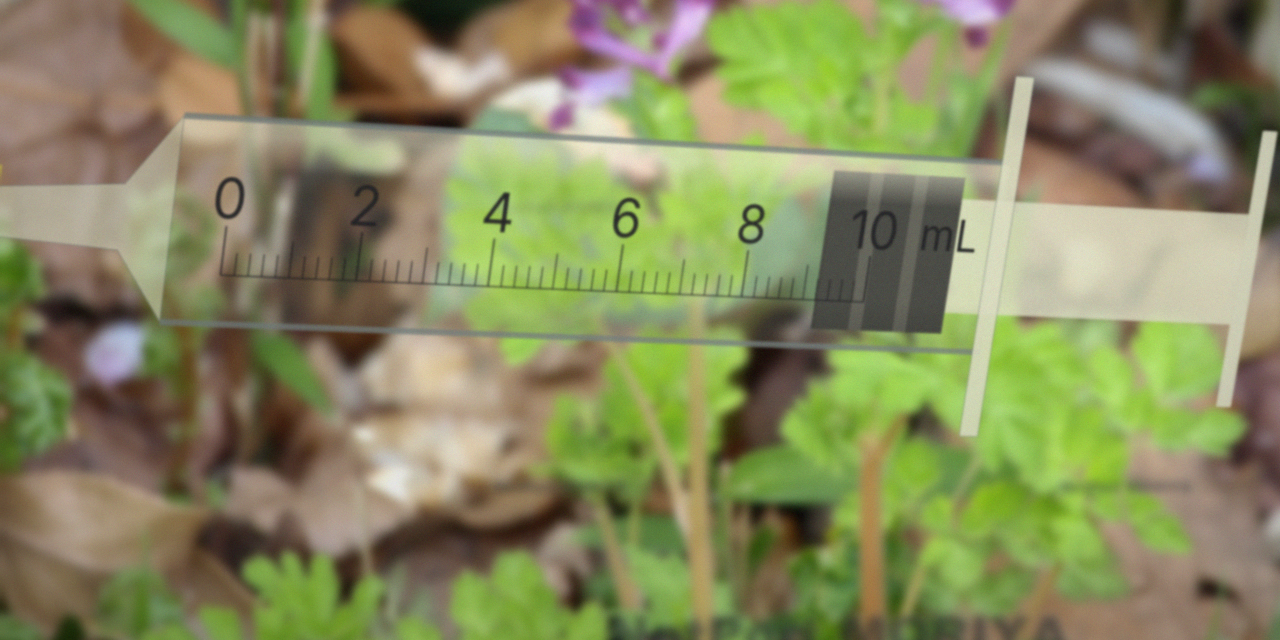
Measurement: 9.2 mL
